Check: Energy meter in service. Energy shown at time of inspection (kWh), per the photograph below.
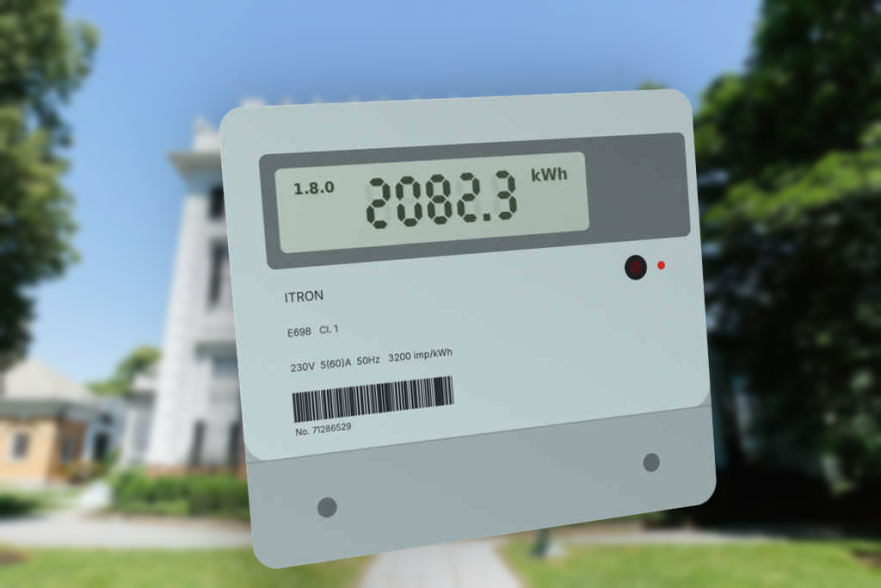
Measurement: 2082.3 kWh
